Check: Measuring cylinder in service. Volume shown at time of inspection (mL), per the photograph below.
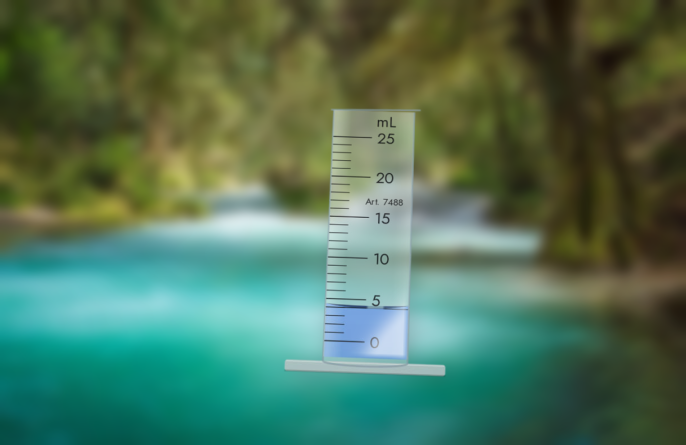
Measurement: 4 mL
